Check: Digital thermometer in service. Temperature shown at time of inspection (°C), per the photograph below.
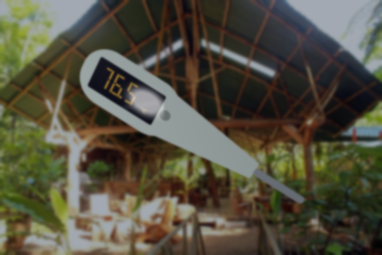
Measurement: 76.5 °C
